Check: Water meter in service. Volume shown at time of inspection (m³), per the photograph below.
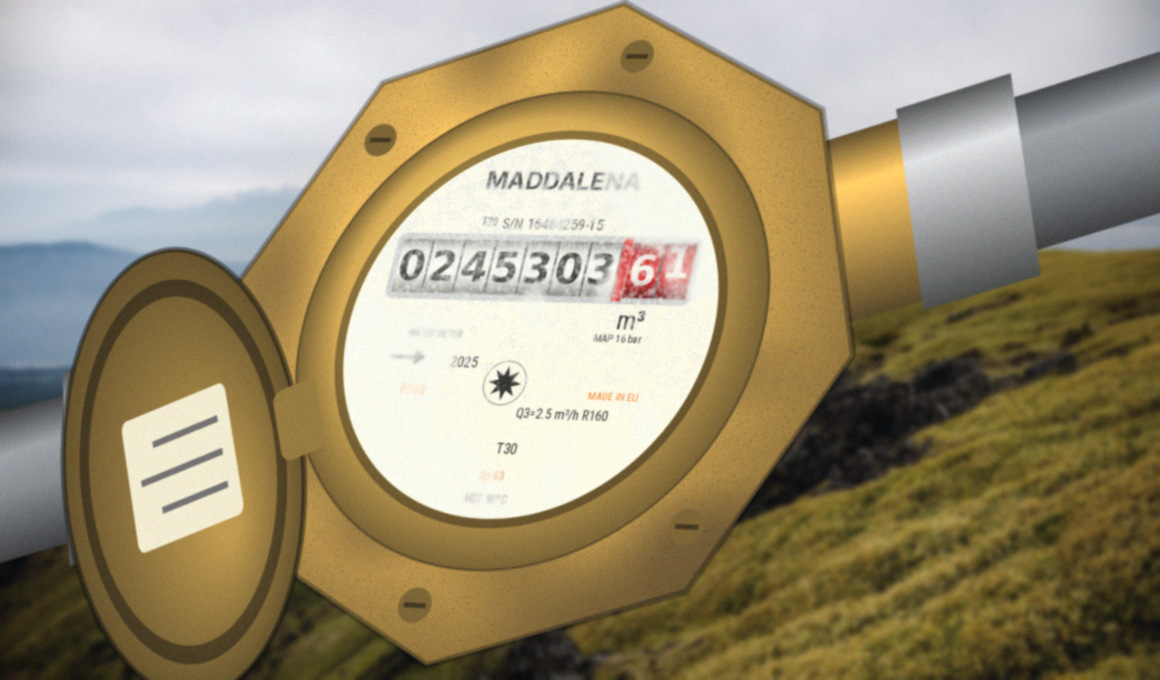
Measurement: 245303.61 m³
